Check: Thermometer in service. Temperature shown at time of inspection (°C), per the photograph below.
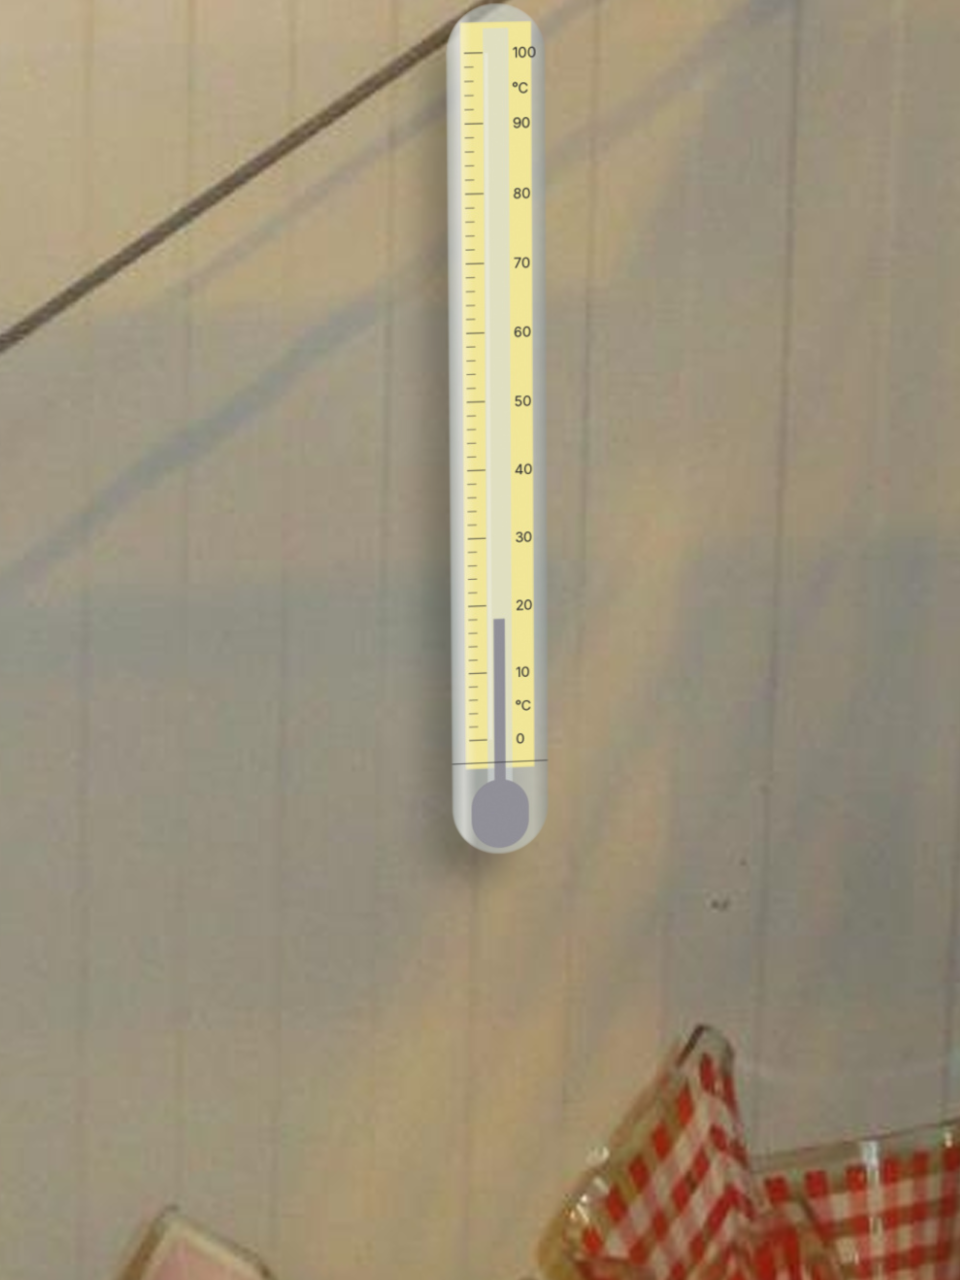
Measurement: 18 °C
